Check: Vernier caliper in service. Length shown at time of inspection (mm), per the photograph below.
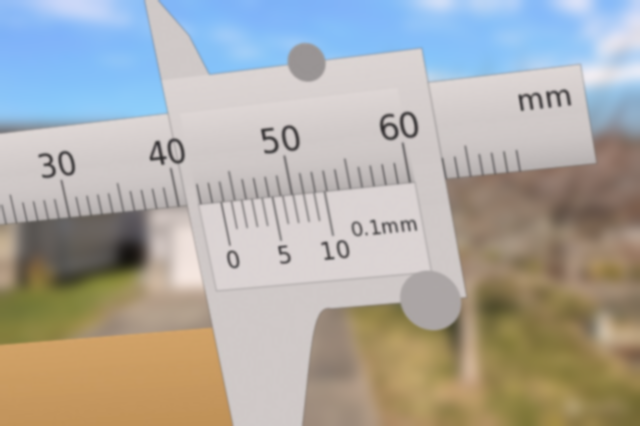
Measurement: 43.8 mm
